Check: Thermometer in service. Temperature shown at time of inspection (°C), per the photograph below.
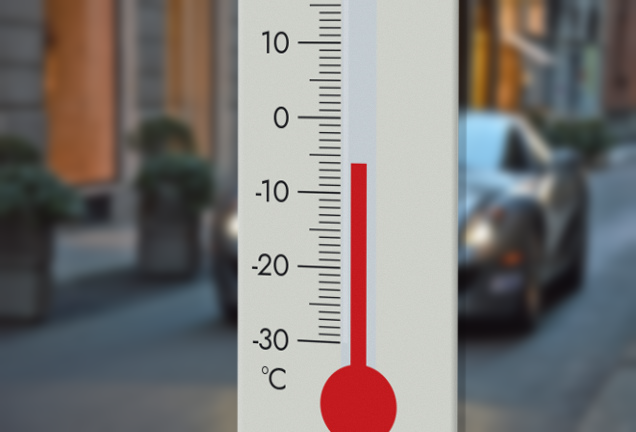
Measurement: -6 °C
